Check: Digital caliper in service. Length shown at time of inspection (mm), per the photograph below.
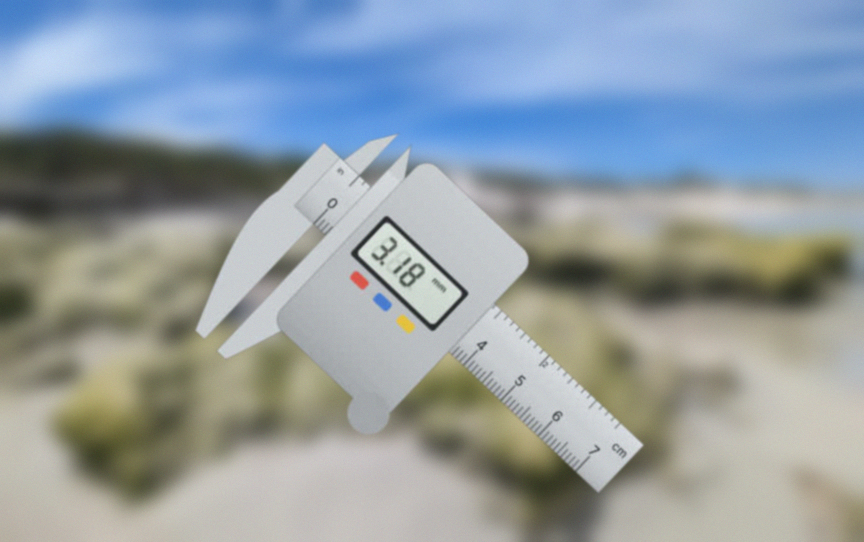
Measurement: 3.18 mm
